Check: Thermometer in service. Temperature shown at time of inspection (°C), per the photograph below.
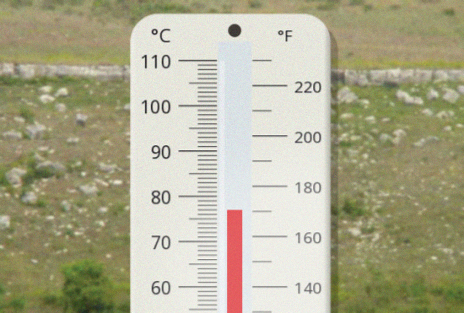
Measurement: 77 °C
